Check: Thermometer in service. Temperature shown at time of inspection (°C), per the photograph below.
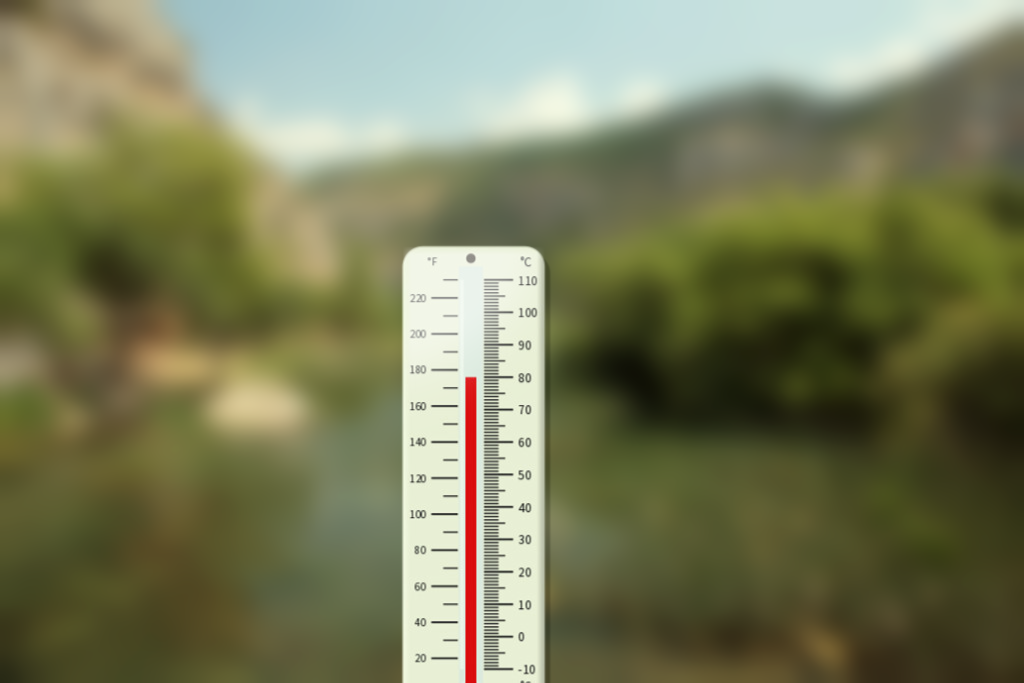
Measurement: 80 °C
